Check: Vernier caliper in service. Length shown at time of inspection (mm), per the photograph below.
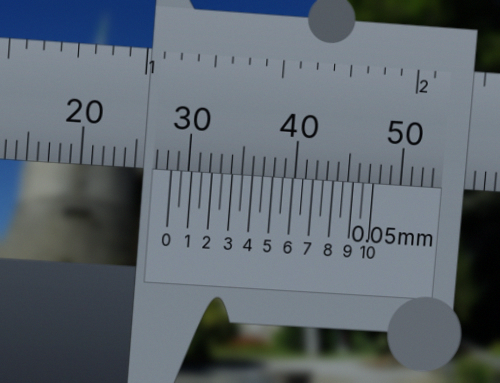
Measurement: 28.4 mm
